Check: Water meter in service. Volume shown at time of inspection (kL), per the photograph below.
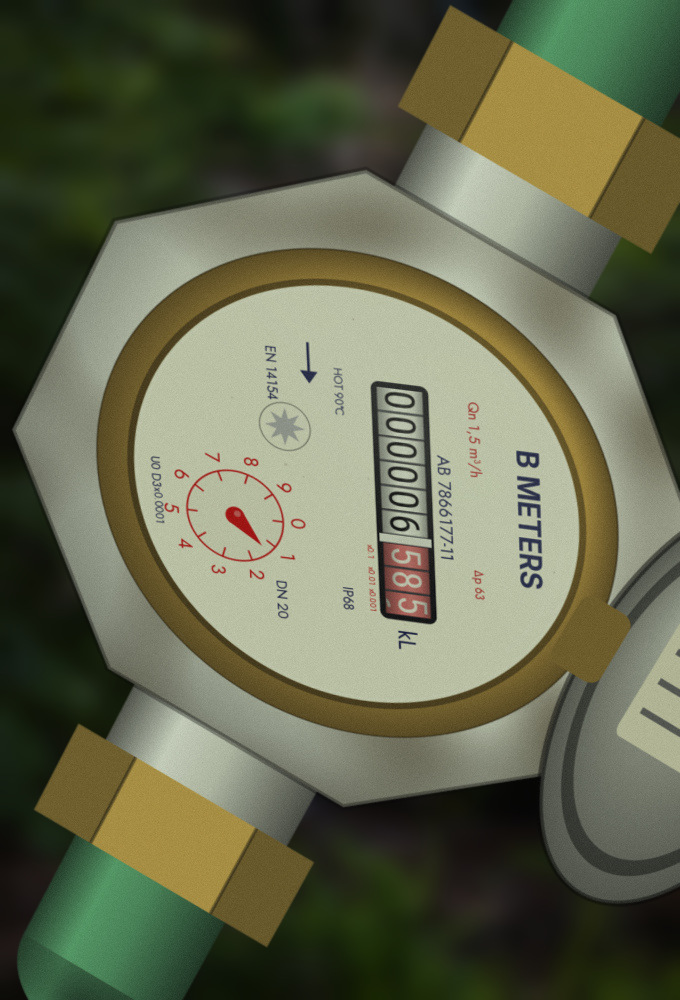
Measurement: 6.5851 kL
